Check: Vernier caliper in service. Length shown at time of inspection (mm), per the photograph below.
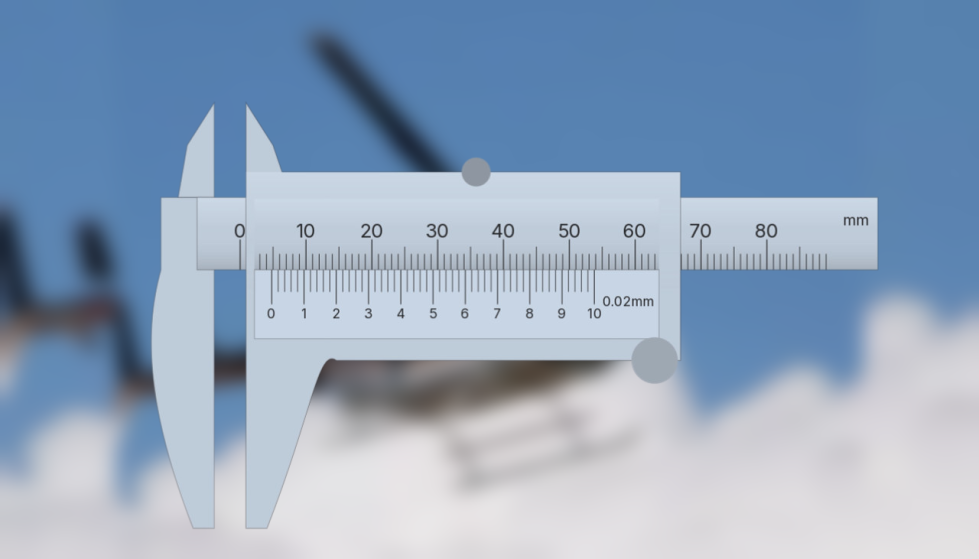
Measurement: 4.8 mm
